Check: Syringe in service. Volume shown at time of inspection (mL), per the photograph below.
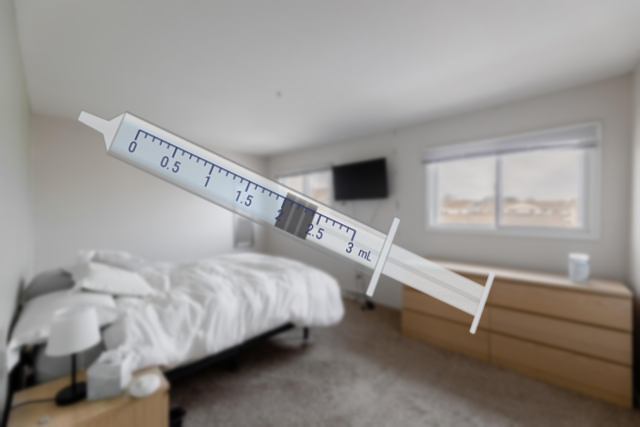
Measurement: 2 mL
